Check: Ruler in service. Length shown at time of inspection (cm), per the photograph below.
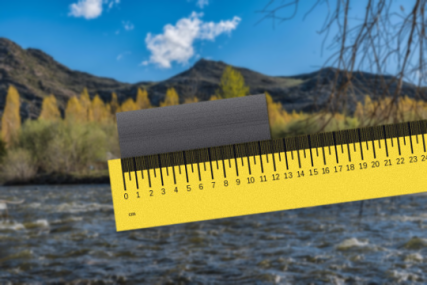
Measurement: 12 cm
